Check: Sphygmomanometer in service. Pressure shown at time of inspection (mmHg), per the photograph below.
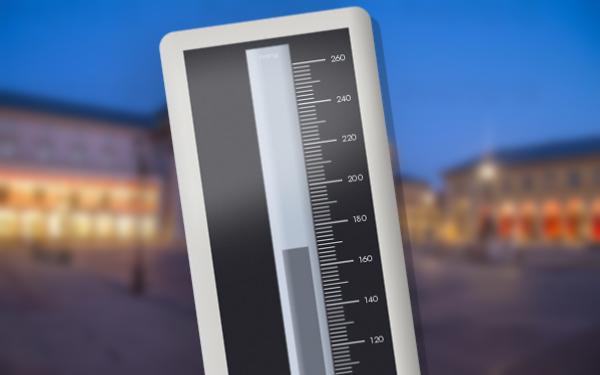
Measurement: 170 mmHg
